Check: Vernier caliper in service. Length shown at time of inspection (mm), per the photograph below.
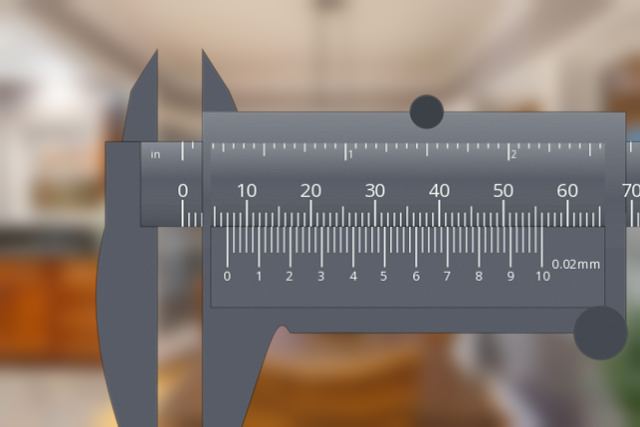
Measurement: 7.0 mm
